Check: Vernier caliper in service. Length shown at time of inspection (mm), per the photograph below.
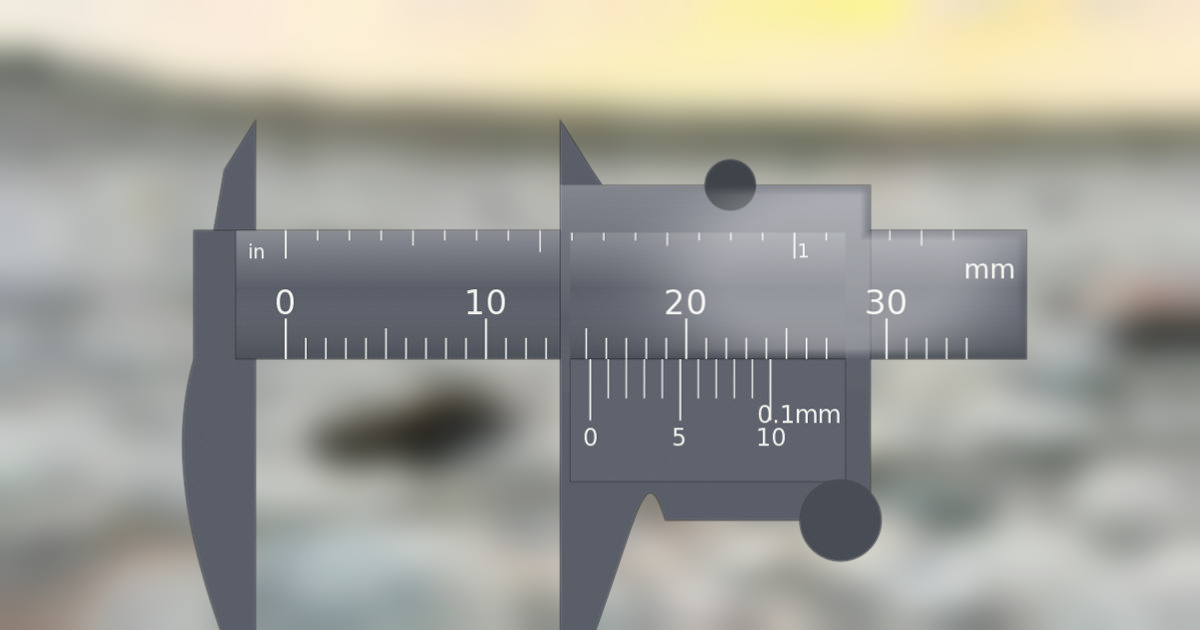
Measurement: 15.2 mm
